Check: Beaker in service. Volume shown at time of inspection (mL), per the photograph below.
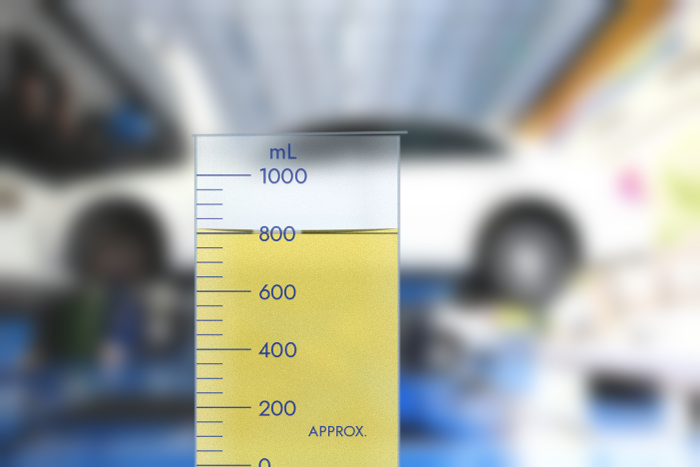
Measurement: 800 mL
